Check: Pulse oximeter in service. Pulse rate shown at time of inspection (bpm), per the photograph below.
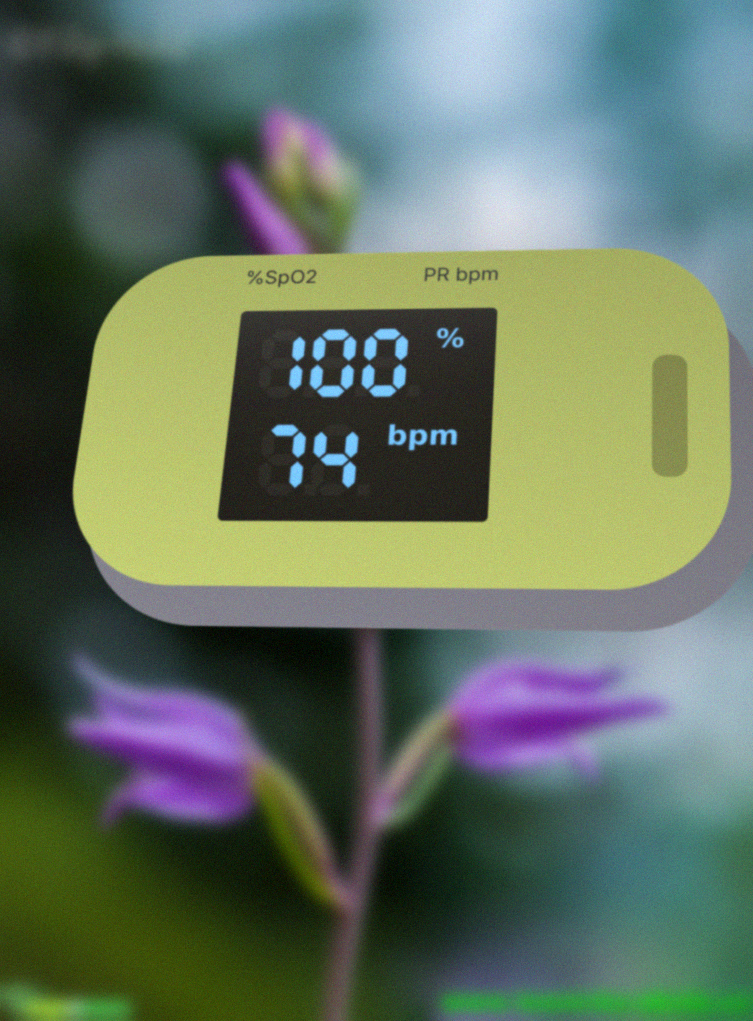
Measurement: 74 bpm
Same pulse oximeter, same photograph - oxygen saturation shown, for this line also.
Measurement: 100 %
